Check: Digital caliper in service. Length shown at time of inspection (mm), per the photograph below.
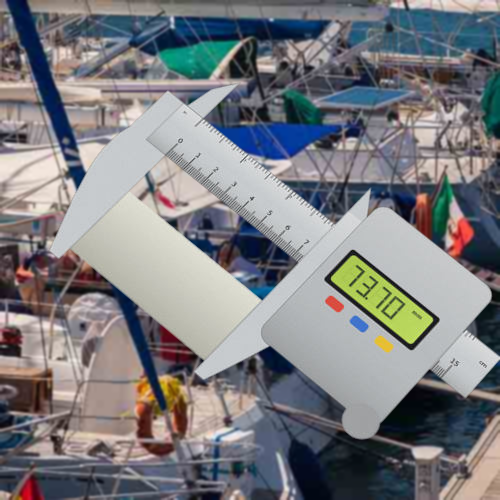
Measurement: 73.70 mm
